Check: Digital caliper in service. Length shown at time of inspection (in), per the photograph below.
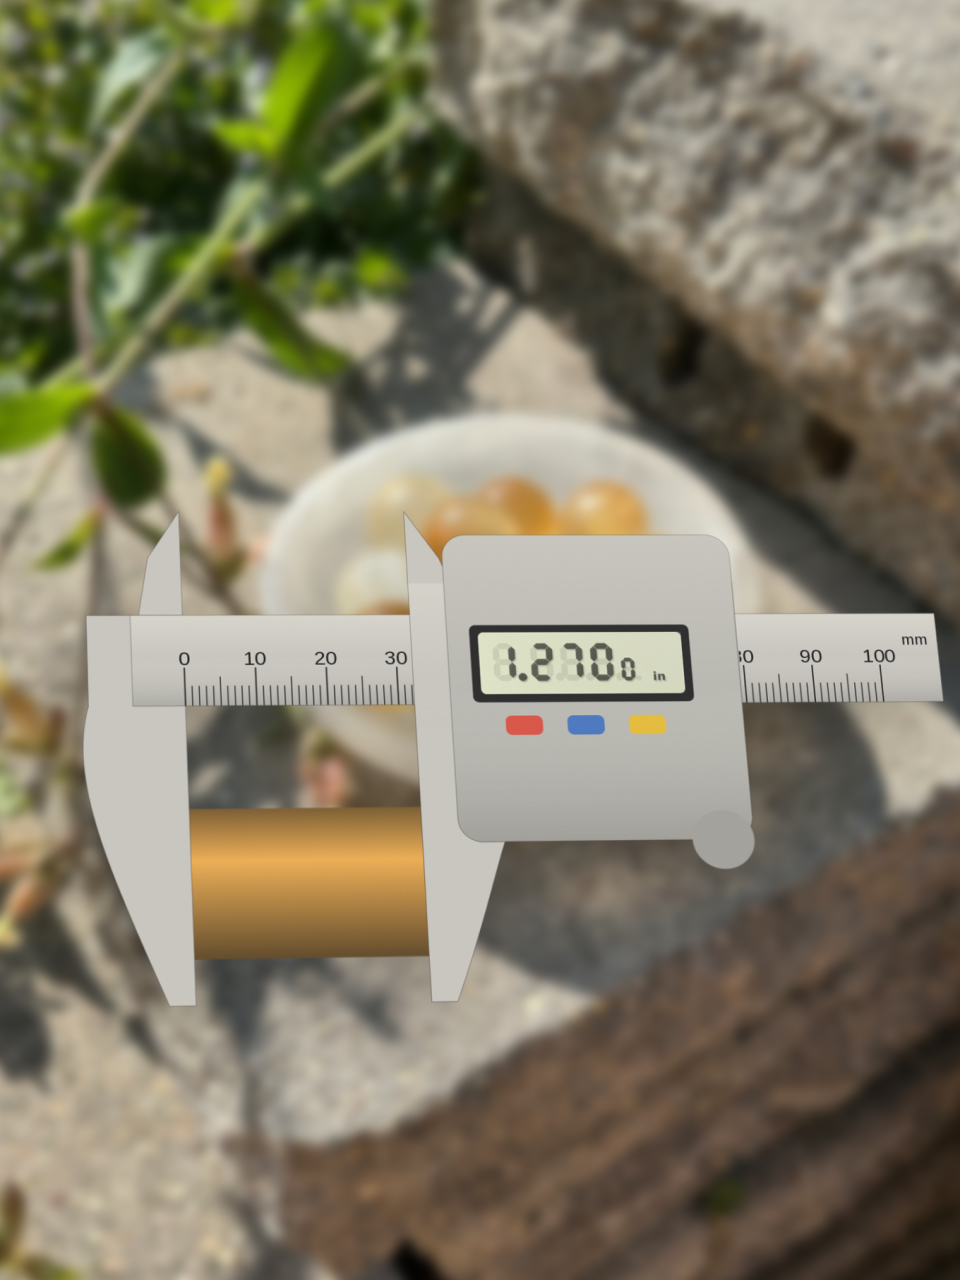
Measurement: 1.2700 in
